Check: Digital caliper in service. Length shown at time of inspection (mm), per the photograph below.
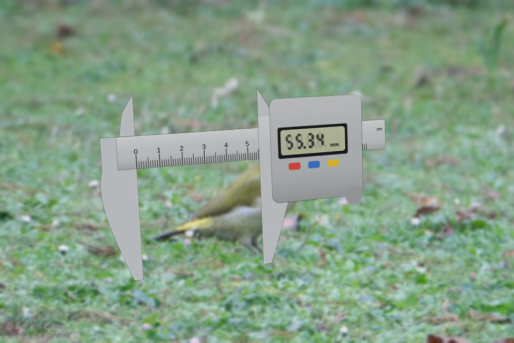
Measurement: 55.34 mm
